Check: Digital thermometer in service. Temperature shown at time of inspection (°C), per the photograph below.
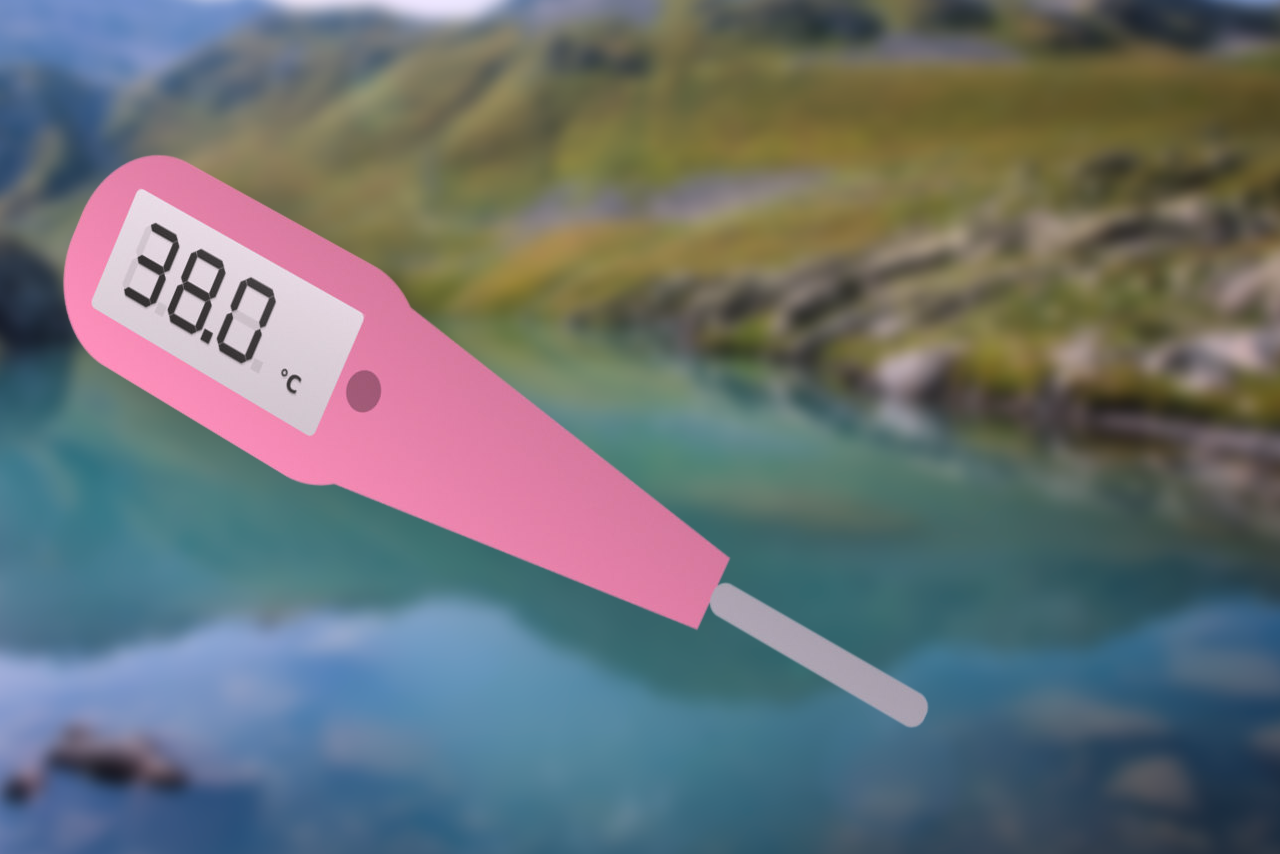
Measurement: 38.0 °C
